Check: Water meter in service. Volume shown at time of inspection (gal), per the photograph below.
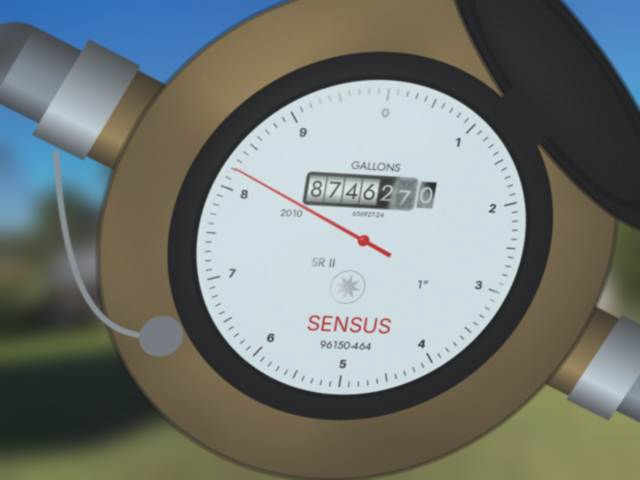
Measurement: 8746268.2 gal
